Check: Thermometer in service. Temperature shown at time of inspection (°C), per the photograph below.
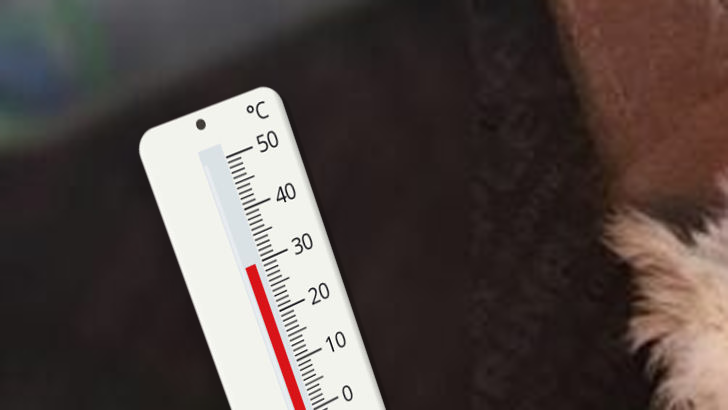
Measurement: 30 °C
